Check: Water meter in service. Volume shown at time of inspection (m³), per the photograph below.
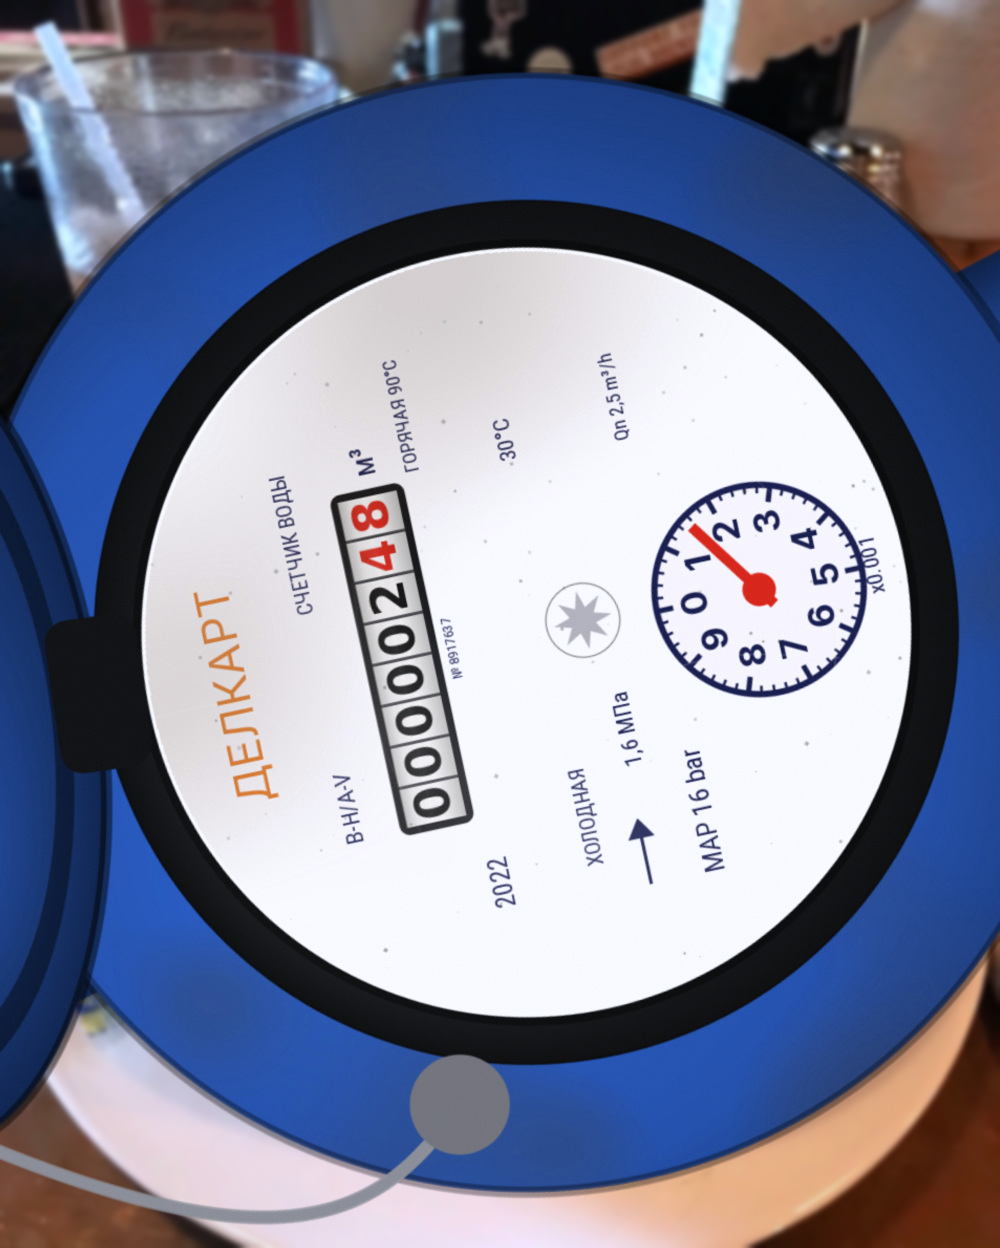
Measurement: 2.481 m³
